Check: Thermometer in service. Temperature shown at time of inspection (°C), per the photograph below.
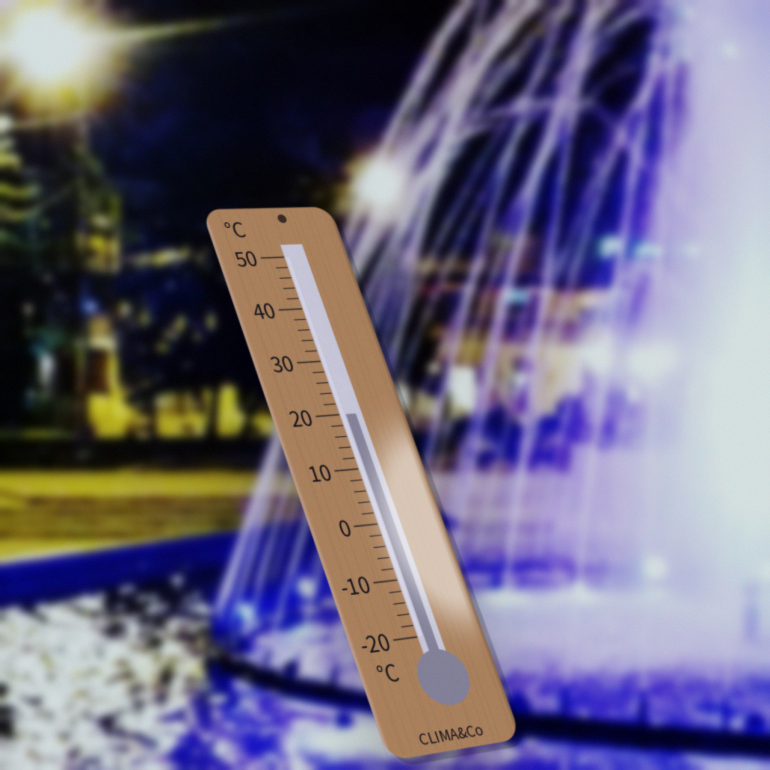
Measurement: 20 °C
